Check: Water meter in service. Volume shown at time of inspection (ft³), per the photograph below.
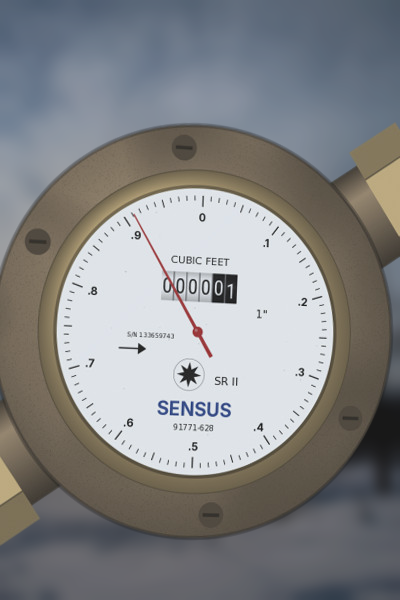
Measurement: 0.91 ft³
